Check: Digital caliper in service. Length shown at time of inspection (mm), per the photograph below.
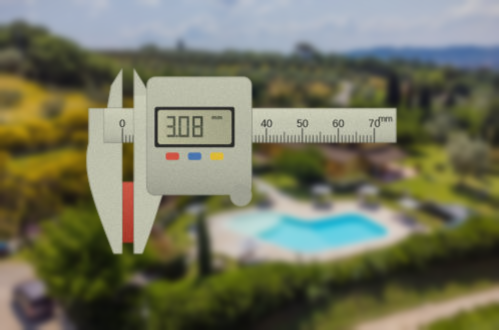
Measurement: 3.08 mm
